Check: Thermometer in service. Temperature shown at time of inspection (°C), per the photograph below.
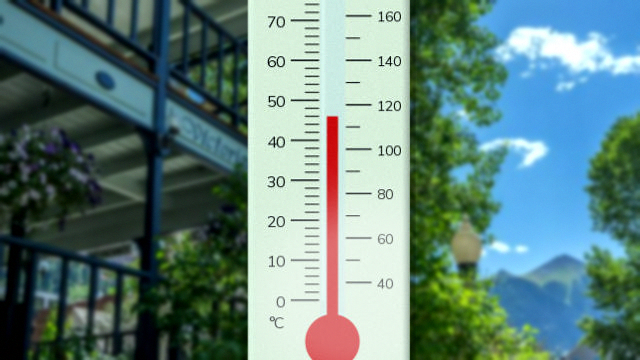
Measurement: 46 °C
